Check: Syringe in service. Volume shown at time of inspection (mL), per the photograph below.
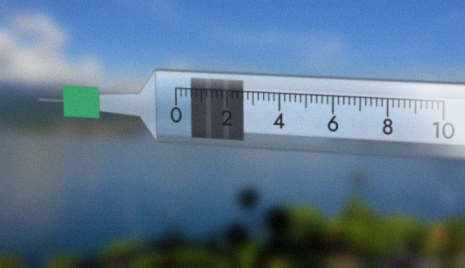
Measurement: 0.6 mL
